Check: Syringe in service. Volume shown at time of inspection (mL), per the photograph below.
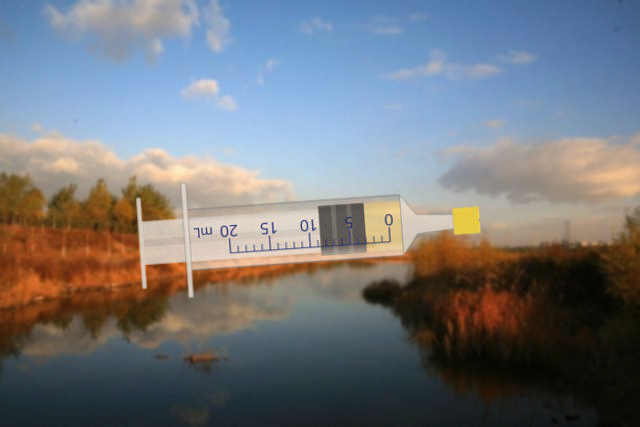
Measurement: 3 mL
